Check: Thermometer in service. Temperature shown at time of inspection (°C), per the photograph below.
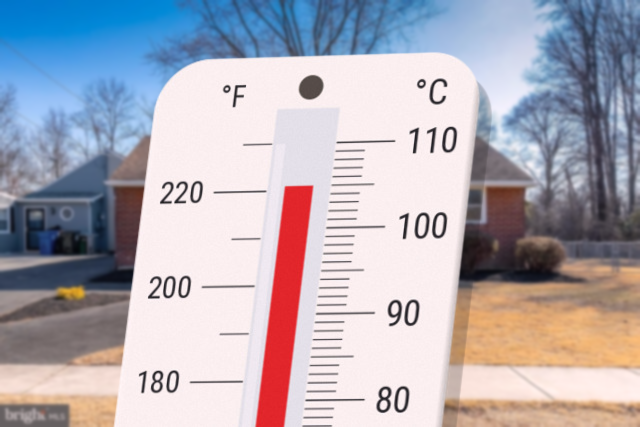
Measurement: 105 °C
